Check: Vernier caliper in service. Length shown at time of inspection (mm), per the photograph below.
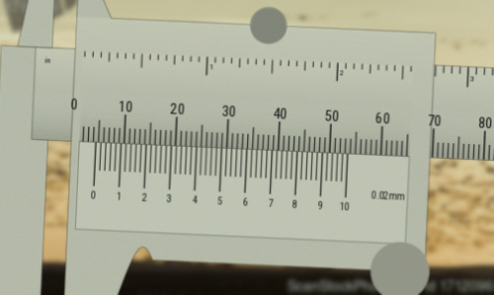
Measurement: 4.5 mm
